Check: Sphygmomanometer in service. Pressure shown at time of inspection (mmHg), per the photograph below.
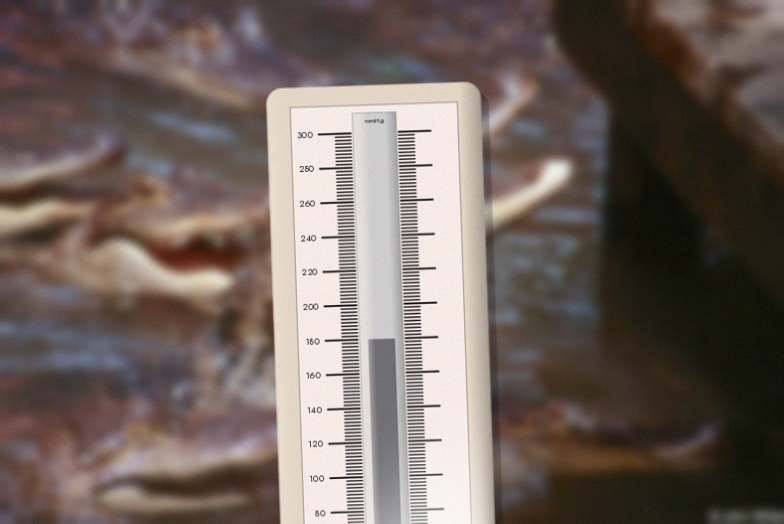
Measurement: 180 mmHg
